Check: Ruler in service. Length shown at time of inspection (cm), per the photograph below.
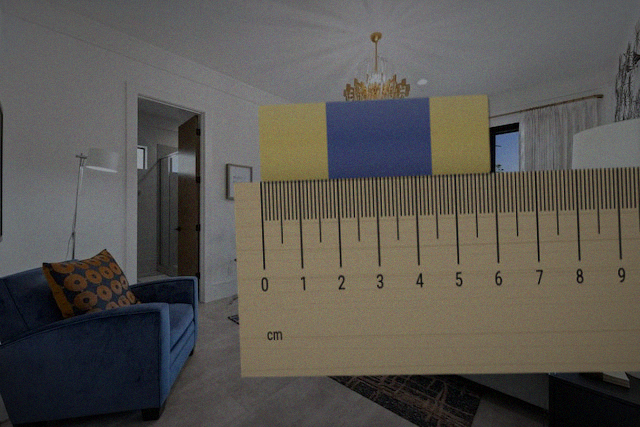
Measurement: 5.9 cm
